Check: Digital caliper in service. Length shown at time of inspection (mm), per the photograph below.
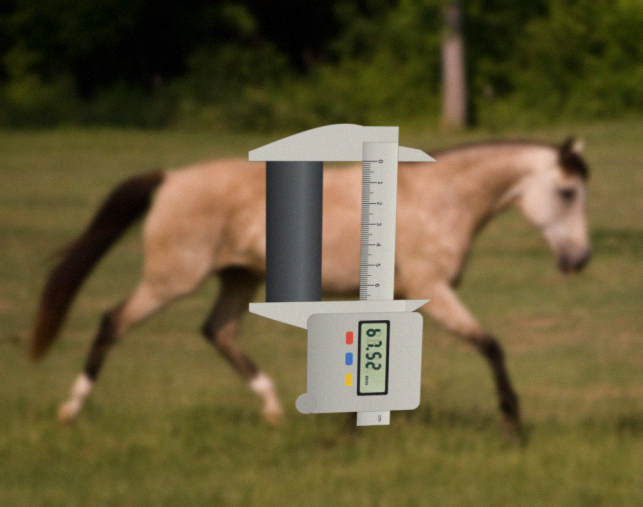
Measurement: 67.52 mm
